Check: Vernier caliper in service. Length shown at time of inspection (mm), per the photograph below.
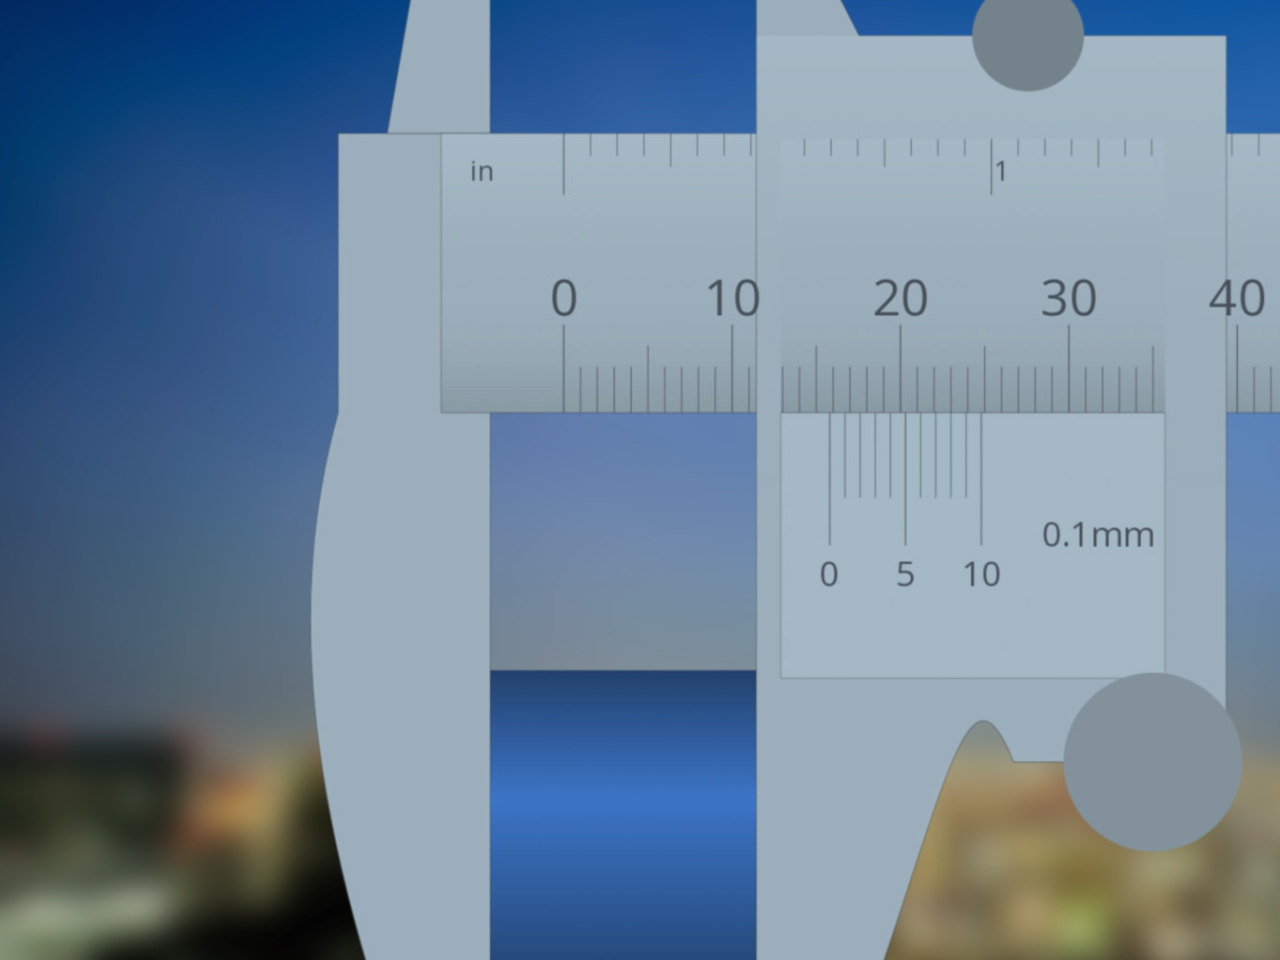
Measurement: 15.8 mm
